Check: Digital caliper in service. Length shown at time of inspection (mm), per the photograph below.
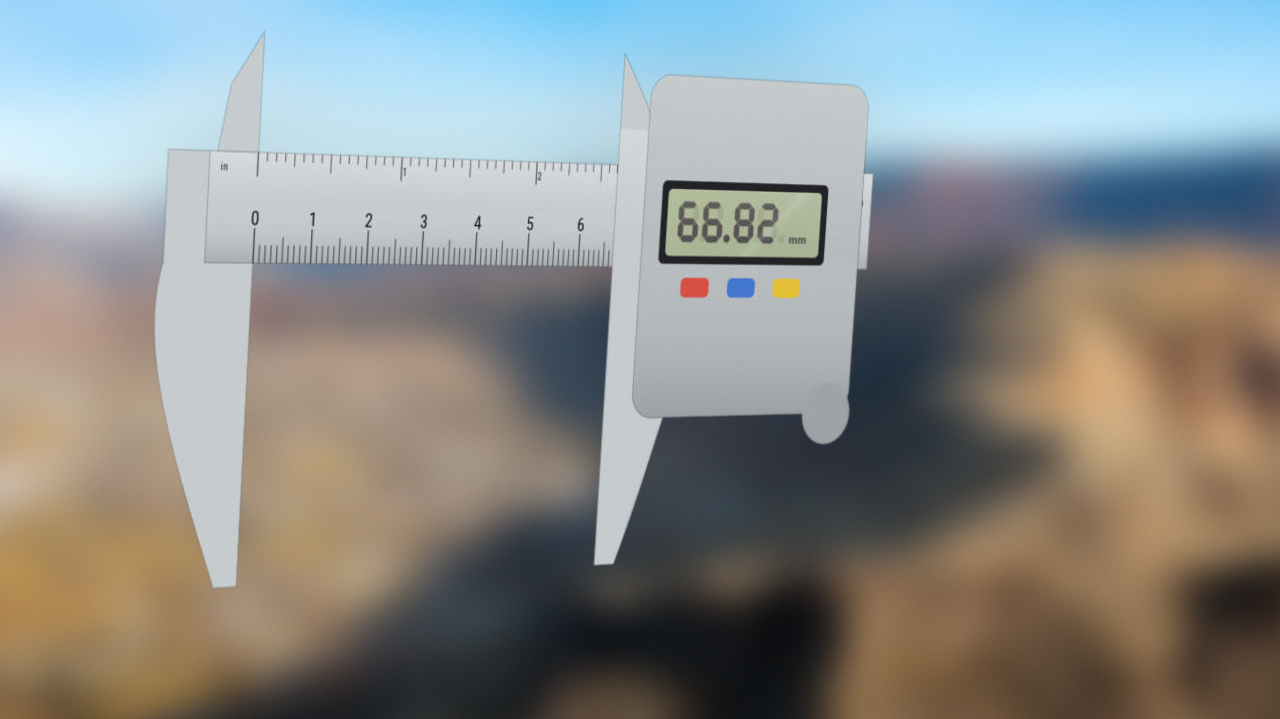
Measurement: 66.82 mm
